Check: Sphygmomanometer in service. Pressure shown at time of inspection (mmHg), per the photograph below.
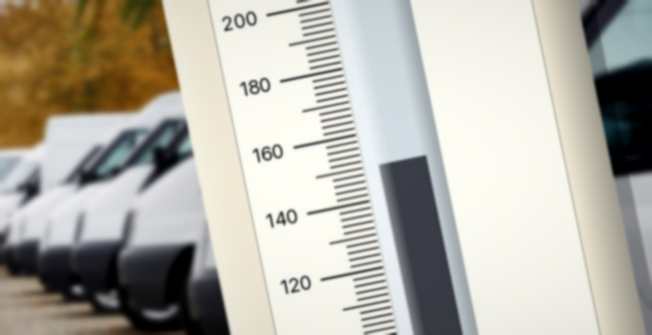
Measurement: 150 mmHg
